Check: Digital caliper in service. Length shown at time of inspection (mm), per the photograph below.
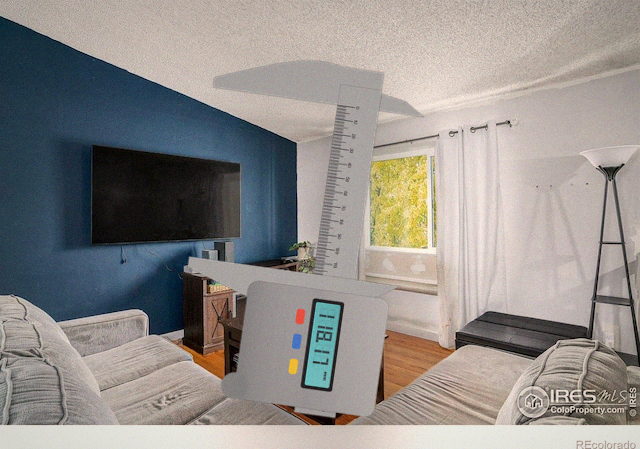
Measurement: 118.17 mm
